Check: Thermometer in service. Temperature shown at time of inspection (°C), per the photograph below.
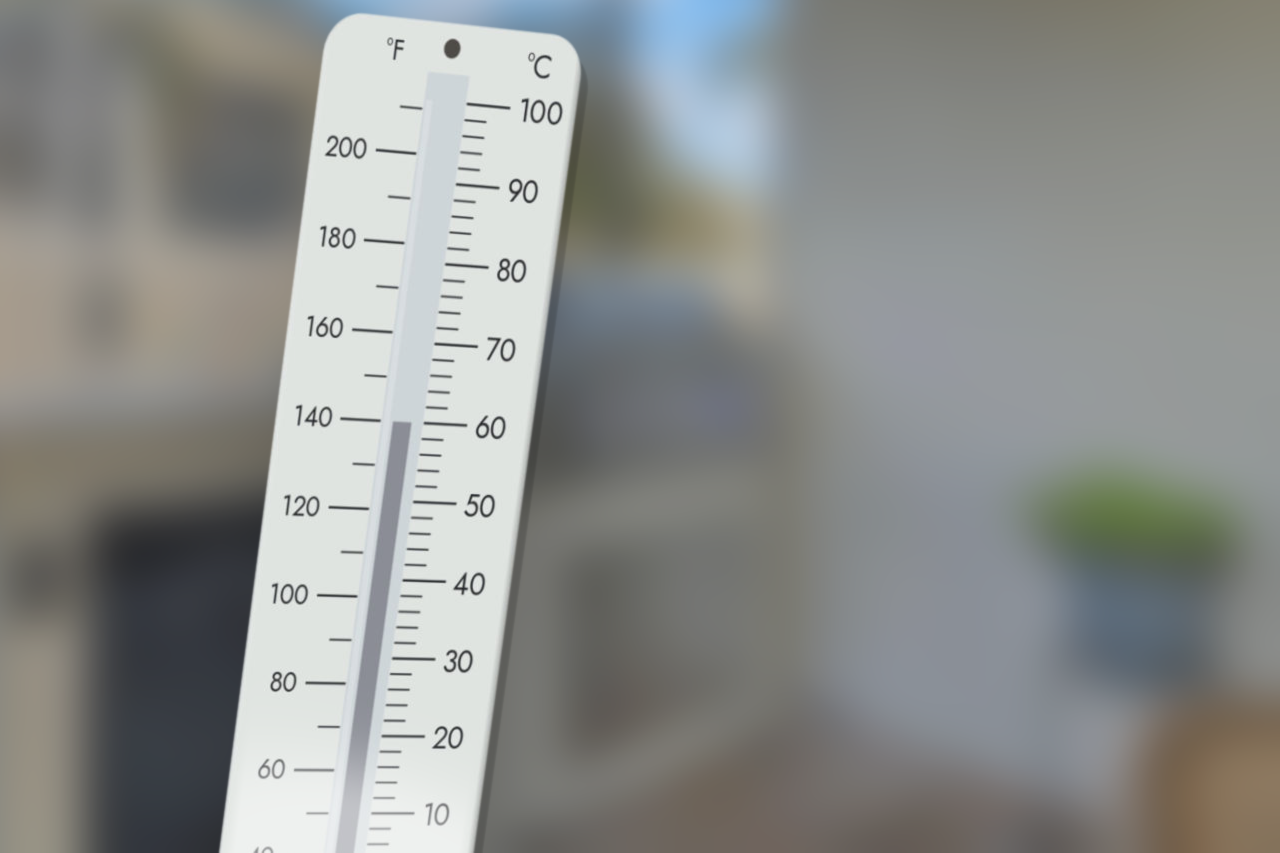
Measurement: 60 °C
